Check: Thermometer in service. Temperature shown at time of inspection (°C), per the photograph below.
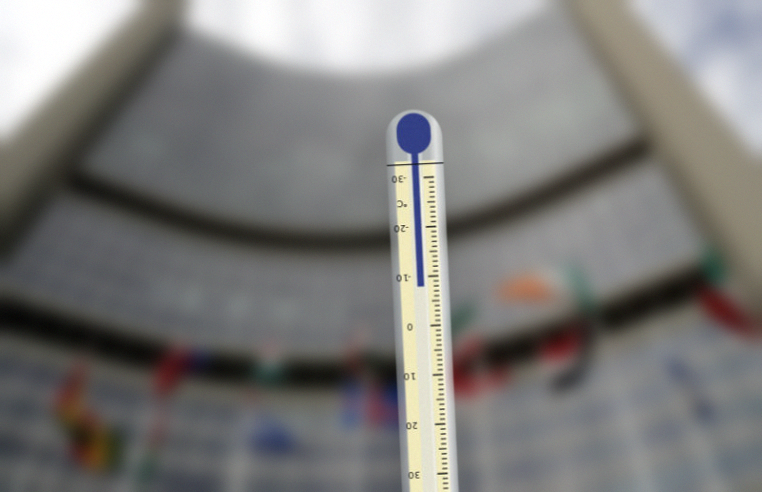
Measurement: -8 °C
